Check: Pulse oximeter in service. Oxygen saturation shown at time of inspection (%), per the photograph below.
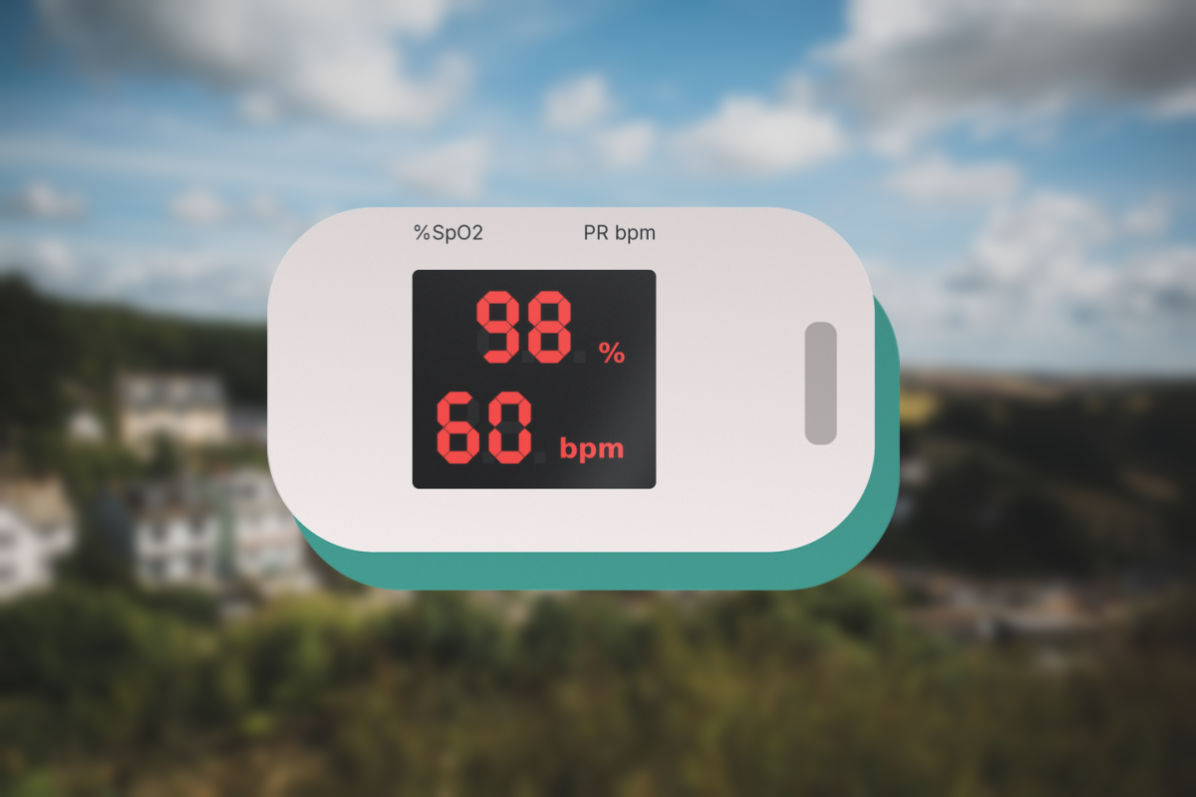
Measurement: 98 %
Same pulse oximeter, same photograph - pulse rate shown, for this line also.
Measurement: 60 bpm
